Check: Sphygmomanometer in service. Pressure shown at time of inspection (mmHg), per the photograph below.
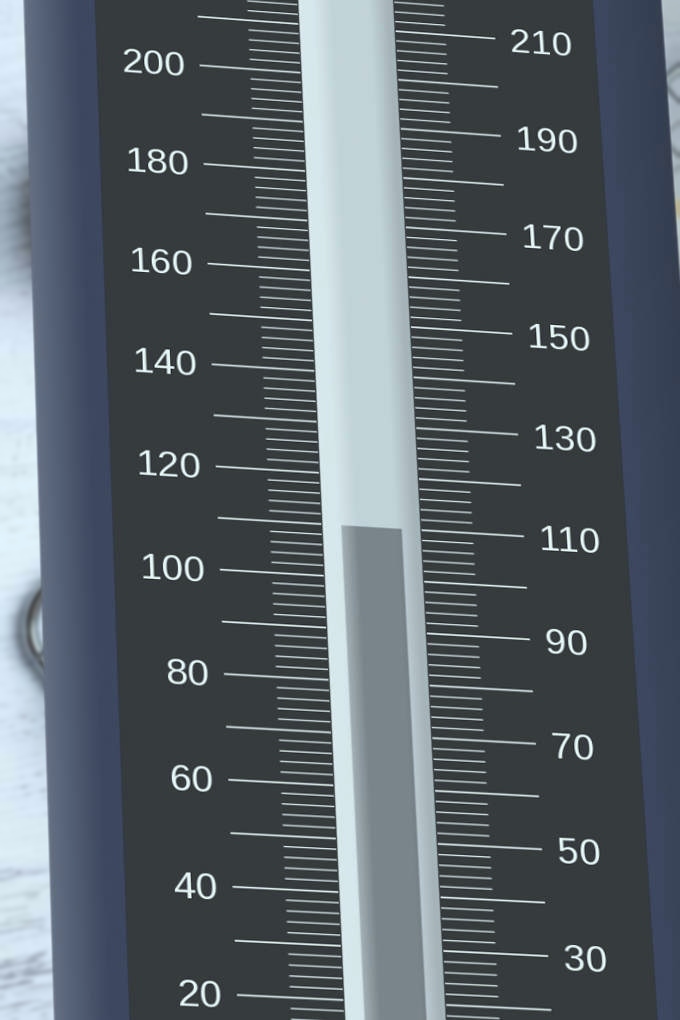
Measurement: 110 mmHg
